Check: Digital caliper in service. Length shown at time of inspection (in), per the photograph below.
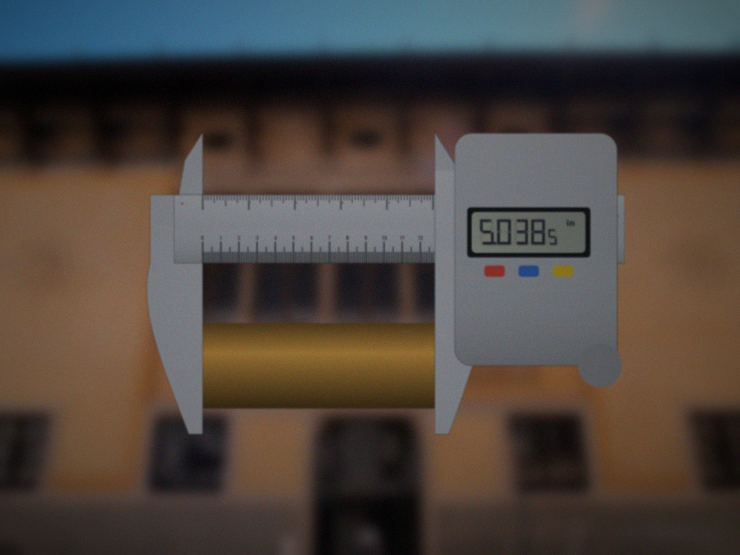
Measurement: 5.0385 in
